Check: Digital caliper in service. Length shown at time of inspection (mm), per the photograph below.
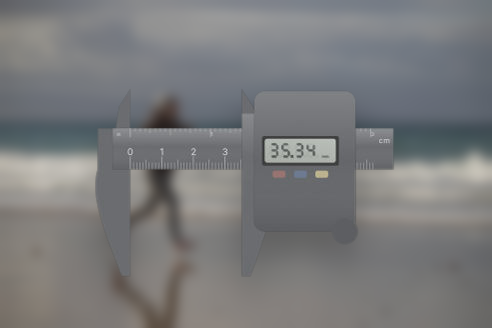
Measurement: 35.34 mm
